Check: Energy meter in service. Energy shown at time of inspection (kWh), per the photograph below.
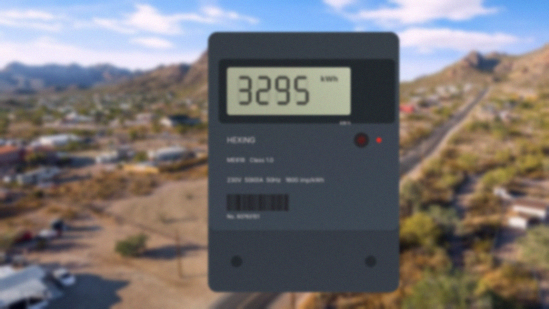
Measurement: 3295 kWh
